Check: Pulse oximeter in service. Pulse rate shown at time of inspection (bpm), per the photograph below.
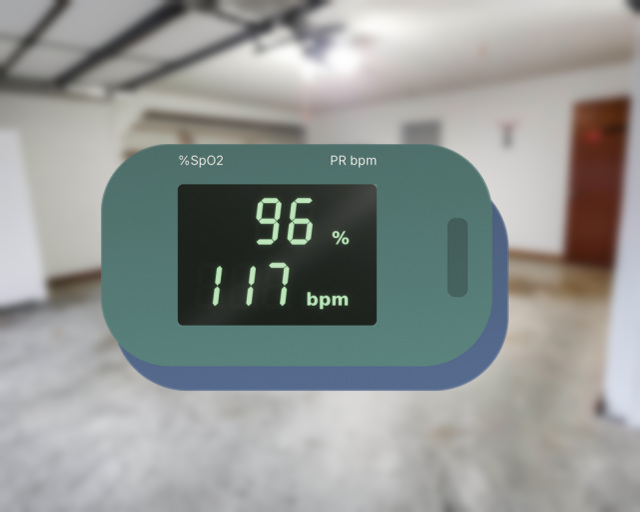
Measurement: 117 bpm
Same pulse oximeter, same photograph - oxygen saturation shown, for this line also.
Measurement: 96 %
